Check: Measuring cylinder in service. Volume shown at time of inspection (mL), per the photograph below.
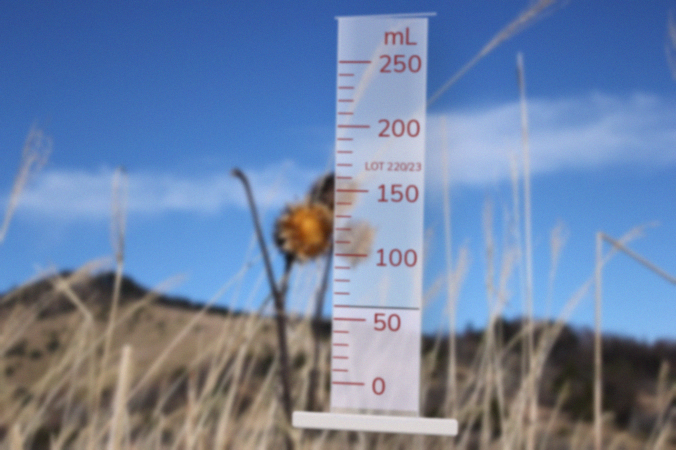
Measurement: 60 mL
